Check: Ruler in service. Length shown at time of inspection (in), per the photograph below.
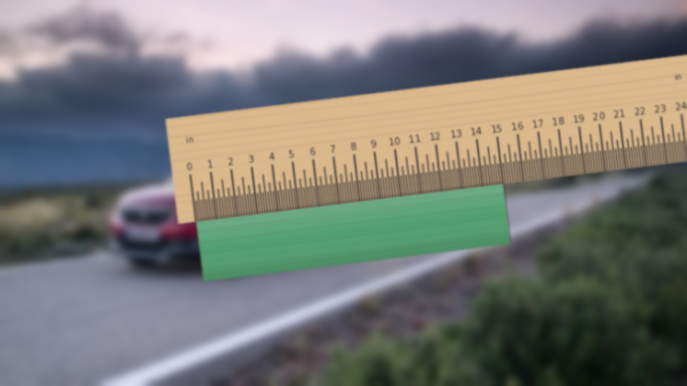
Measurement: 15 in
